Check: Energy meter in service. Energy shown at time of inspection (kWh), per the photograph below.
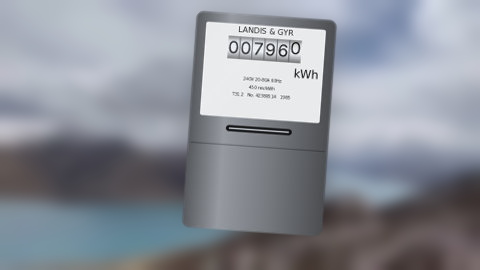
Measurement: 7960 kWh
